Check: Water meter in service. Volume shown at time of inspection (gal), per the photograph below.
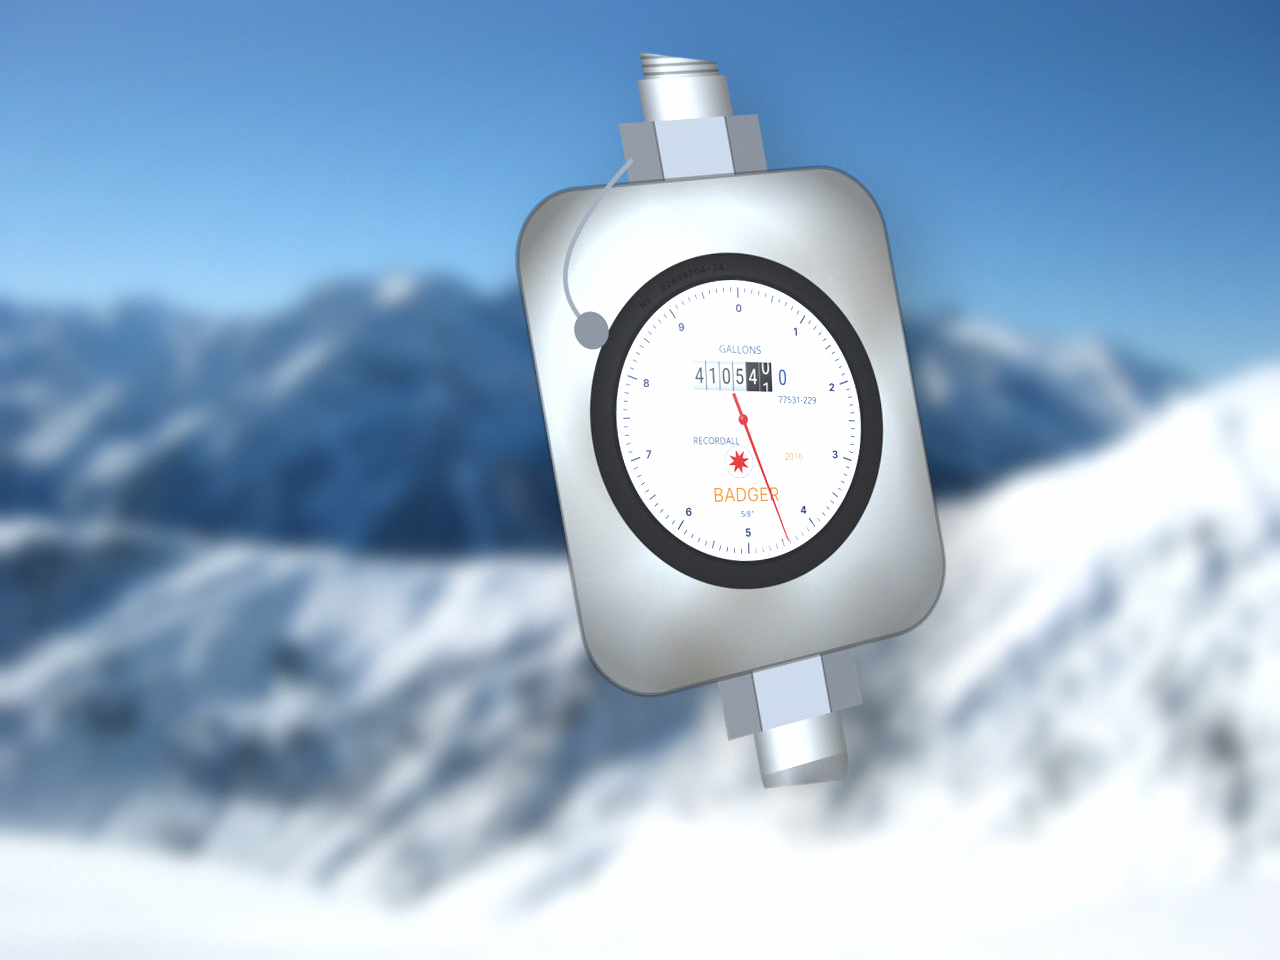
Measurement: 4105404.4 gal
